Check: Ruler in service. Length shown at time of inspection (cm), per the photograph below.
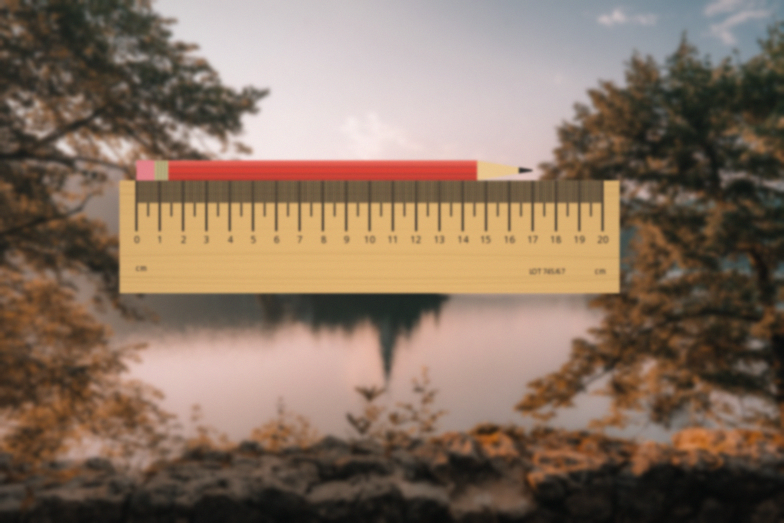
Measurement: 17 cm
